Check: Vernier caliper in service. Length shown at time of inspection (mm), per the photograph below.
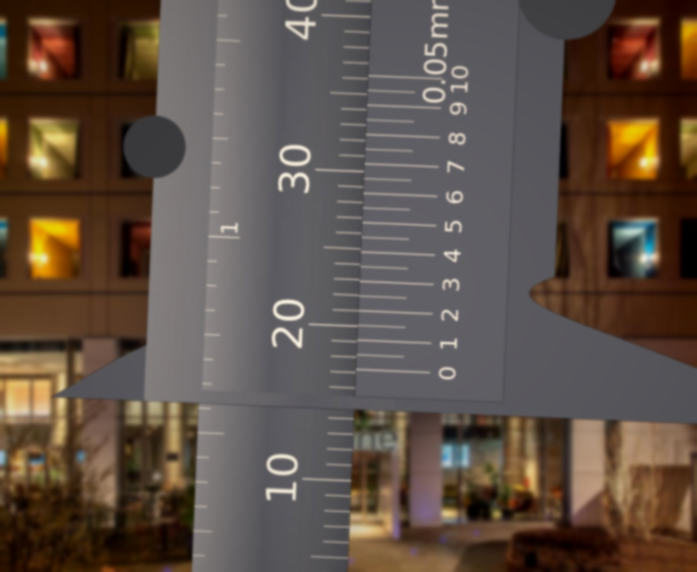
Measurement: 17.2 mm
